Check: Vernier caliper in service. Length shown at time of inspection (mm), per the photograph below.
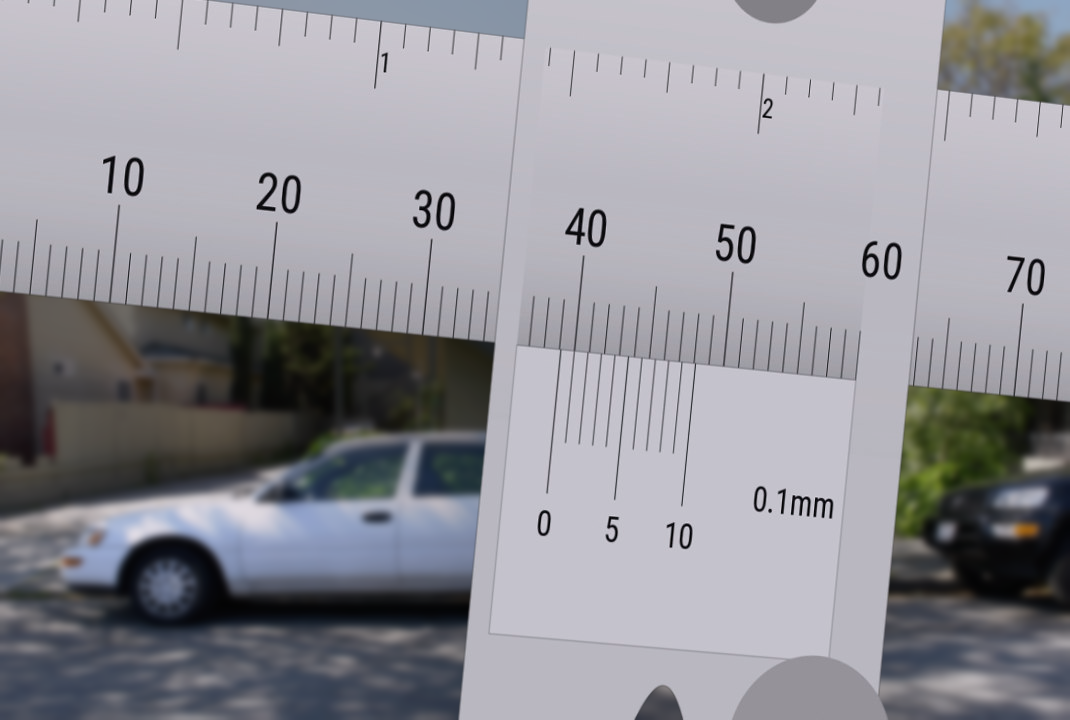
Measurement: 39.1 mm
